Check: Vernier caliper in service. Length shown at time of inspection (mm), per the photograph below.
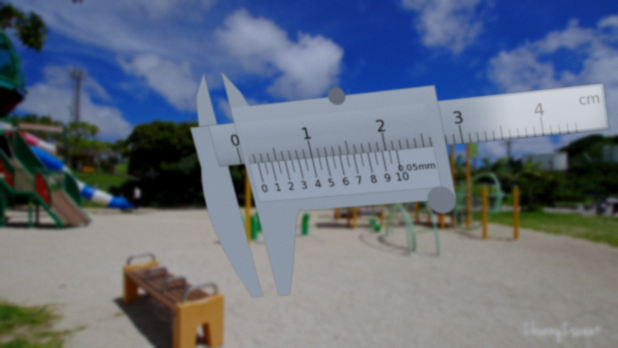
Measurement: 2.4 mm
